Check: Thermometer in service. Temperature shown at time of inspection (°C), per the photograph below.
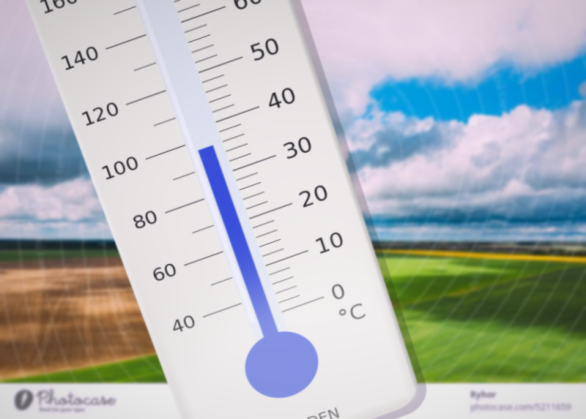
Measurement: 36 °C
